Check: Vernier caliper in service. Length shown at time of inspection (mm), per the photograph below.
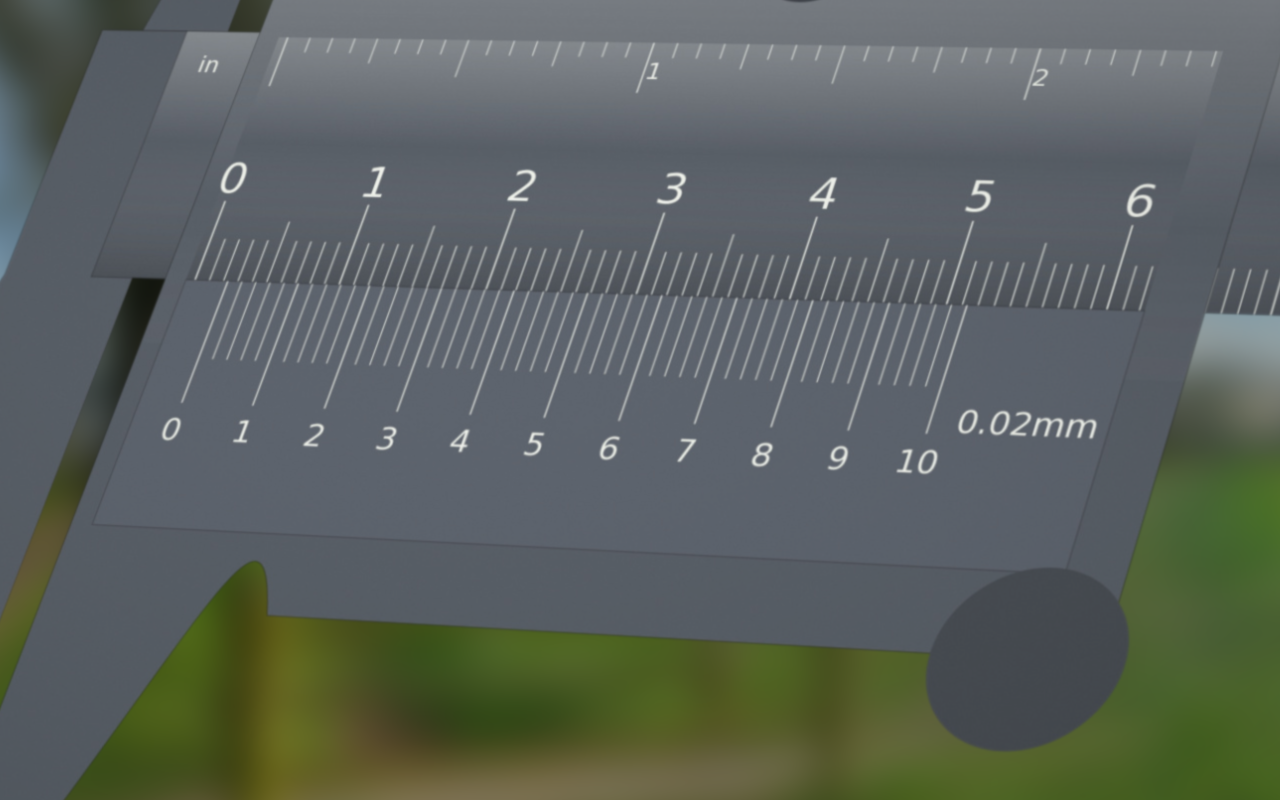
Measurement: 2.3 mm
